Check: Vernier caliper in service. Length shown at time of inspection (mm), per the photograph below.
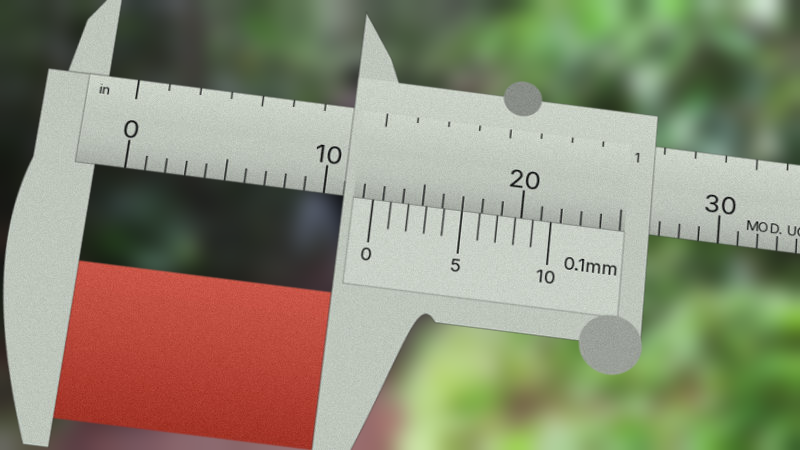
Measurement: 12.5 mm
